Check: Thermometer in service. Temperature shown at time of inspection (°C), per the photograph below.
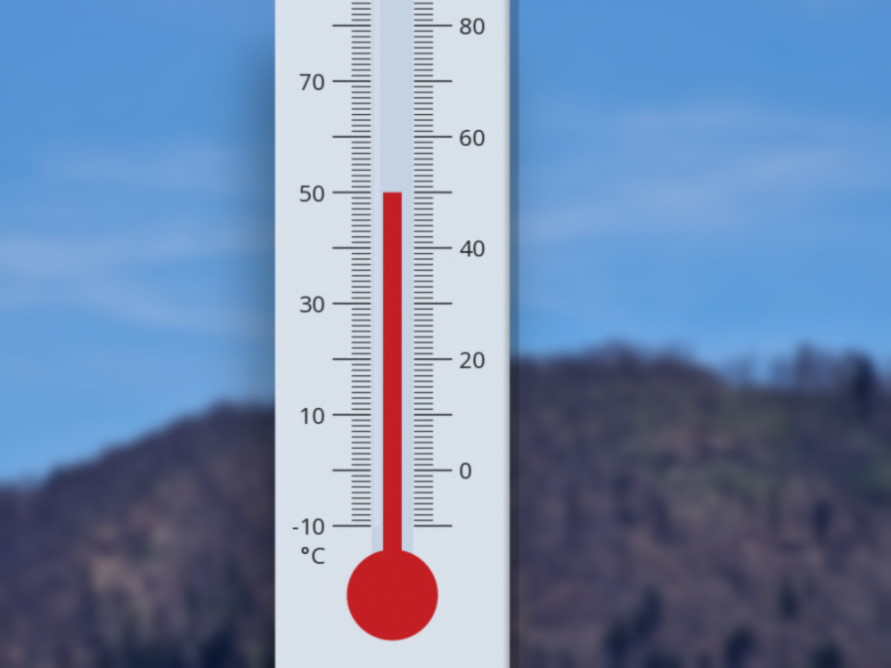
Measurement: 50 °C
